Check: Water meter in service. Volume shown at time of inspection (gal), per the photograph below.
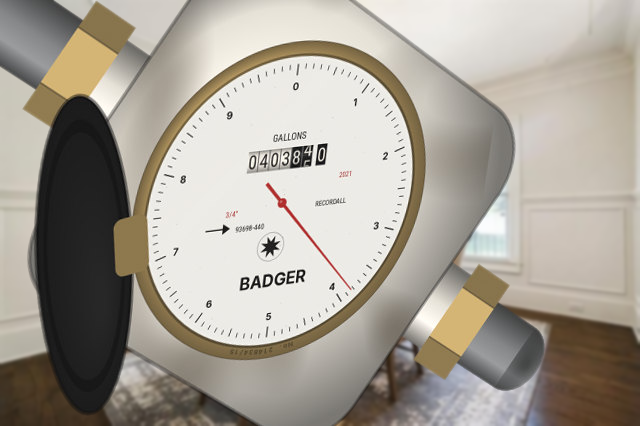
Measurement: 403843.8 gal
